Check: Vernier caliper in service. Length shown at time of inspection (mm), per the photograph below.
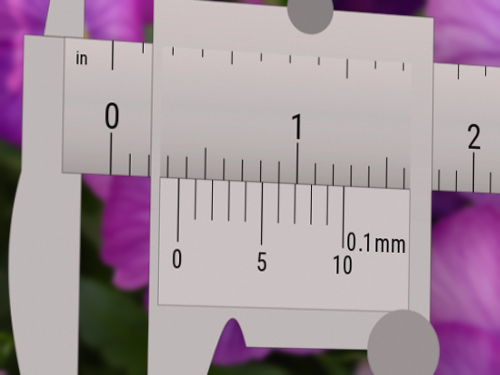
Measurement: 3.6 mm
